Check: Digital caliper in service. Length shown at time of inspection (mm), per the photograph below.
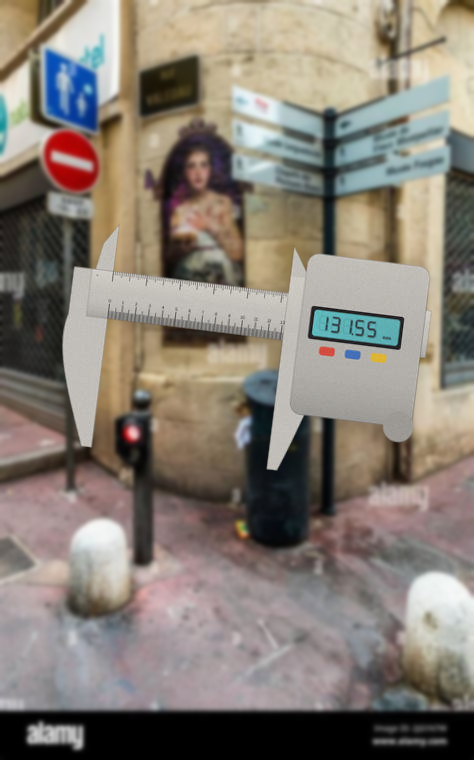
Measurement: 131.55 mm
